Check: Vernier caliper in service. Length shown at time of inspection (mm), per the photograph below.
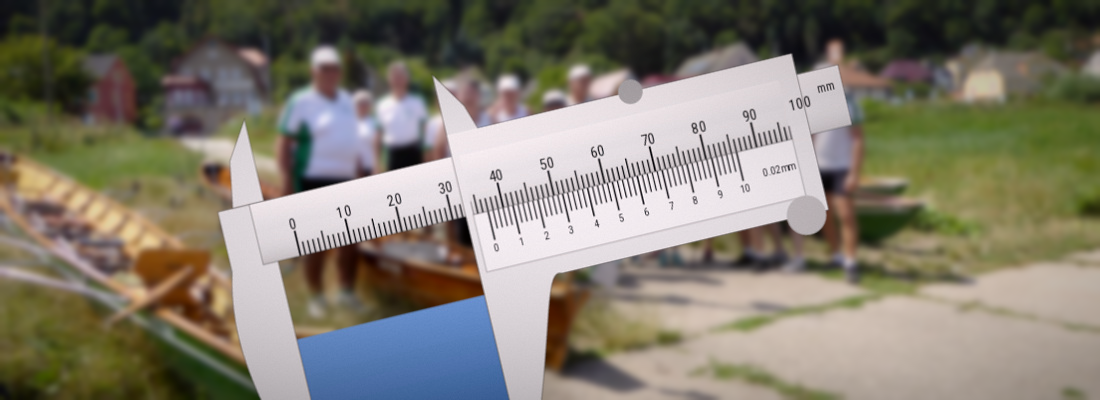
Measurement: 37.0 mm
